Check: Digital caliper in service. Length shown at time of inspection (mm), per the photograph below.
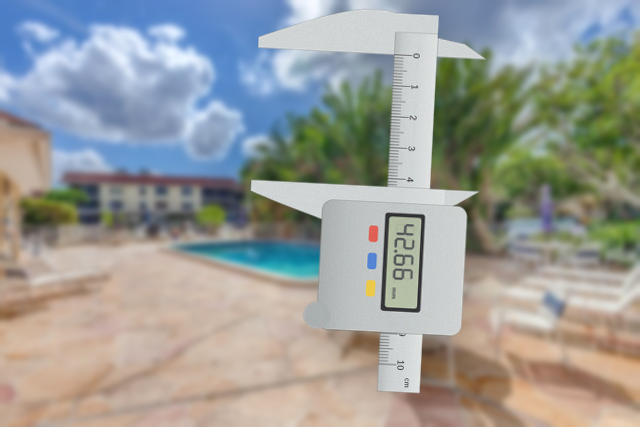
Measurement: 42.66 mm
